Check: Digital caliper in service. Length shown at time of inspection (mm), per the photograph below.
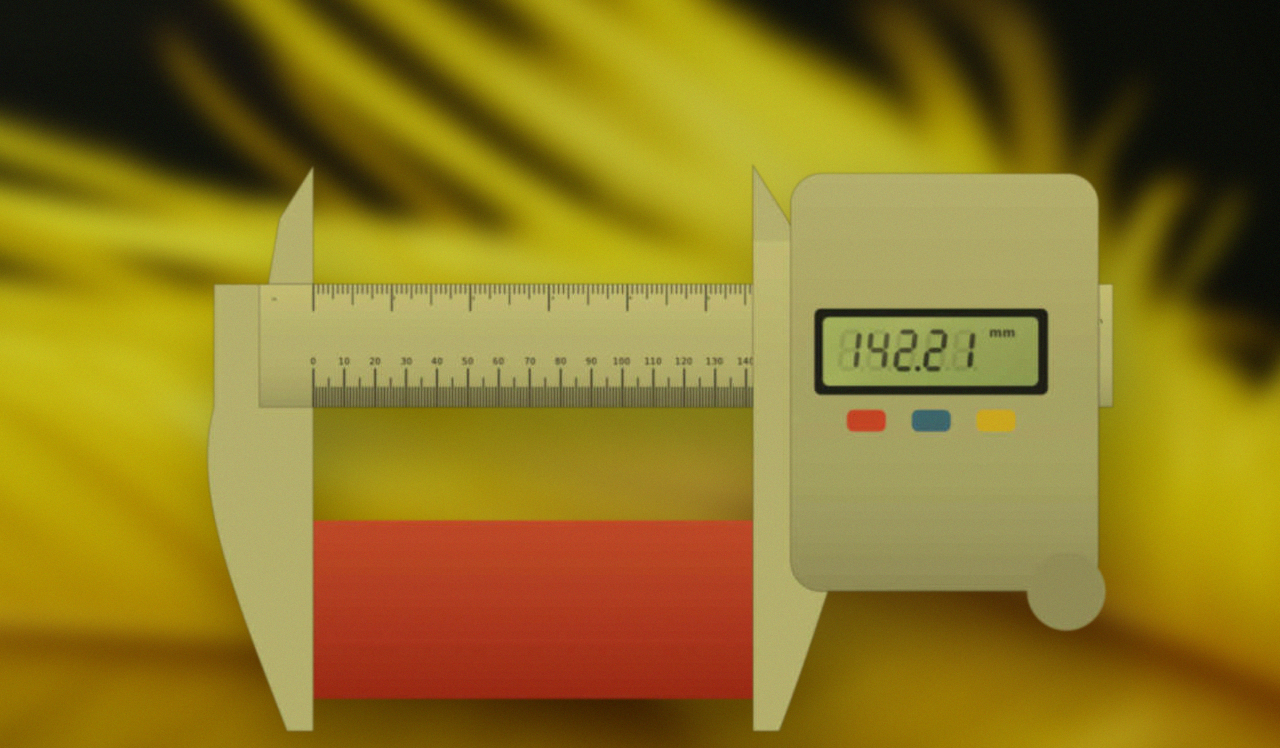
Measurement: 142.21 mm
